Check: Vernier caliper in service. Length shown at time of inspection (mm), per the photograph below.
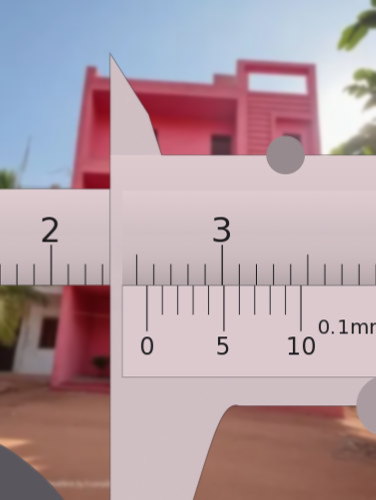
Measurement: 25.6 mm
